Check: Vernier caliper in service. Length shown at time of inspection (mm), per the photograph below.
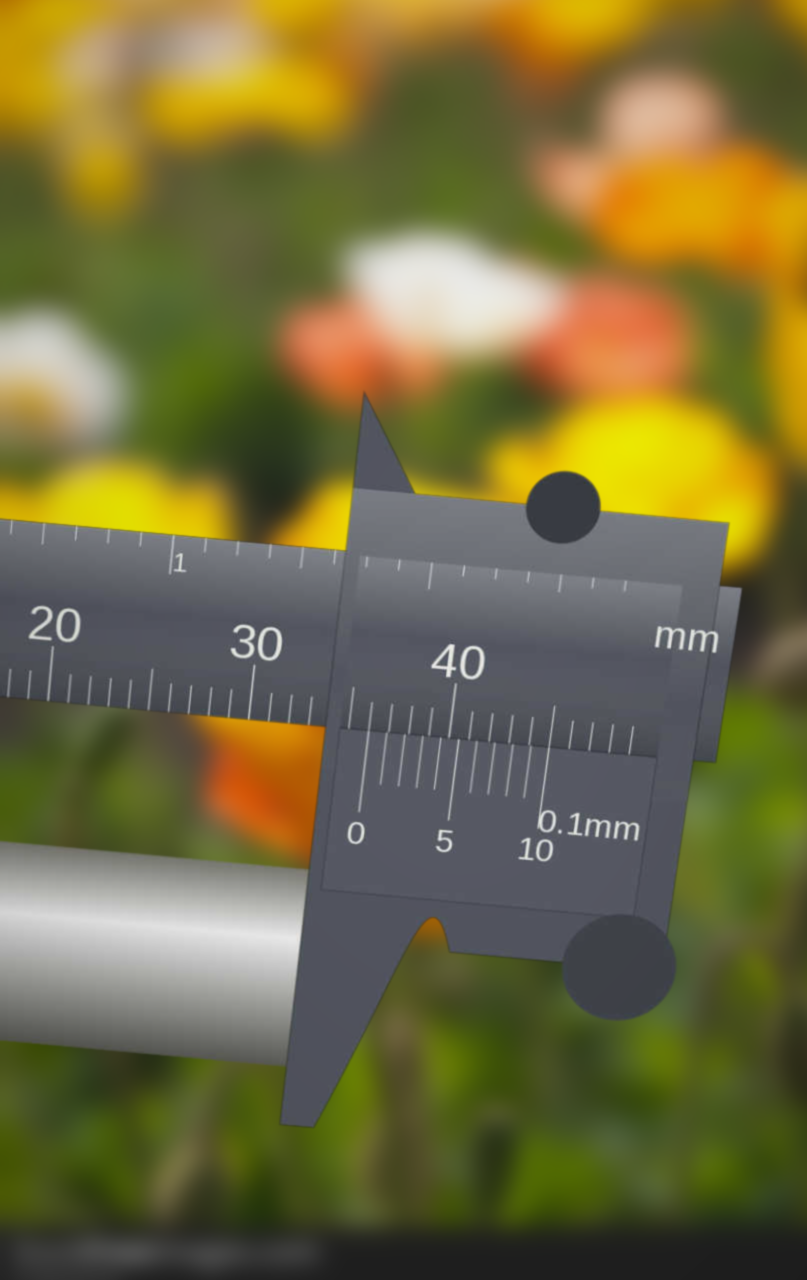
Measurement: 36.0 mm
